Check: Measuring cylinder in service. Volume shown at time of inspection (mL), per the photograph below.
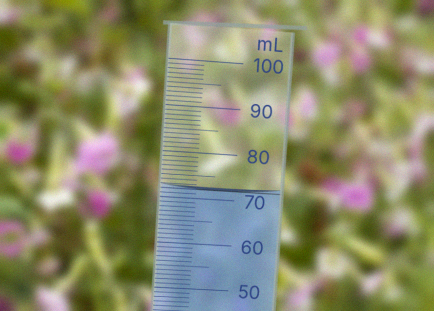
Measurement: 72 mL
